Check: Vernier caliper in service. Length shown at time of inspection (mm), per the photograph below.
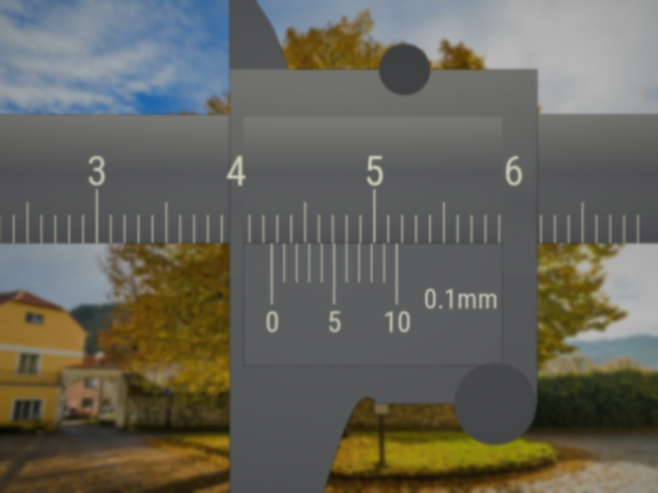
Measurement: 42.6 mm
